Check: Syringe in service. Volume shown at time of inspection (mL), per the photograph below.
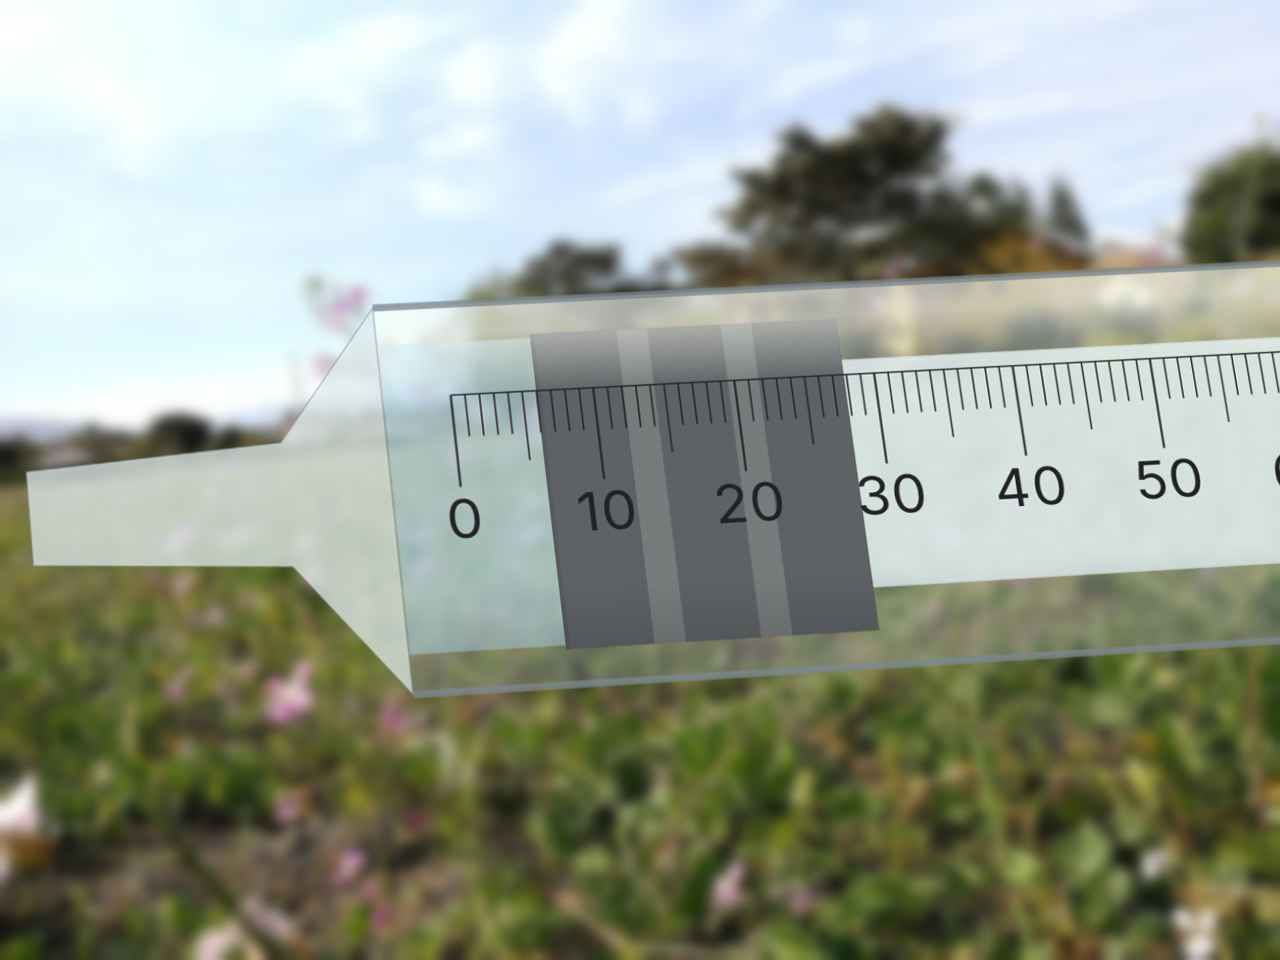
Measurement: 6 mL
